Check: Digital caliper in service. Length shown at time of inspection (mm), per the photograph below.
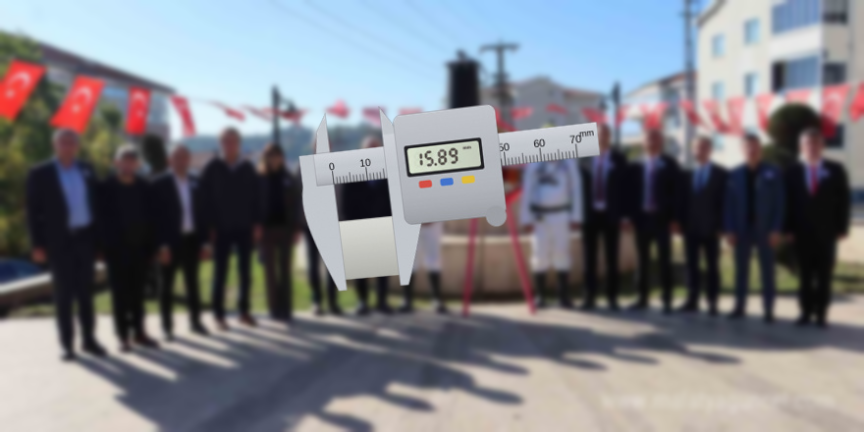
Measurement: 15.89 mm
